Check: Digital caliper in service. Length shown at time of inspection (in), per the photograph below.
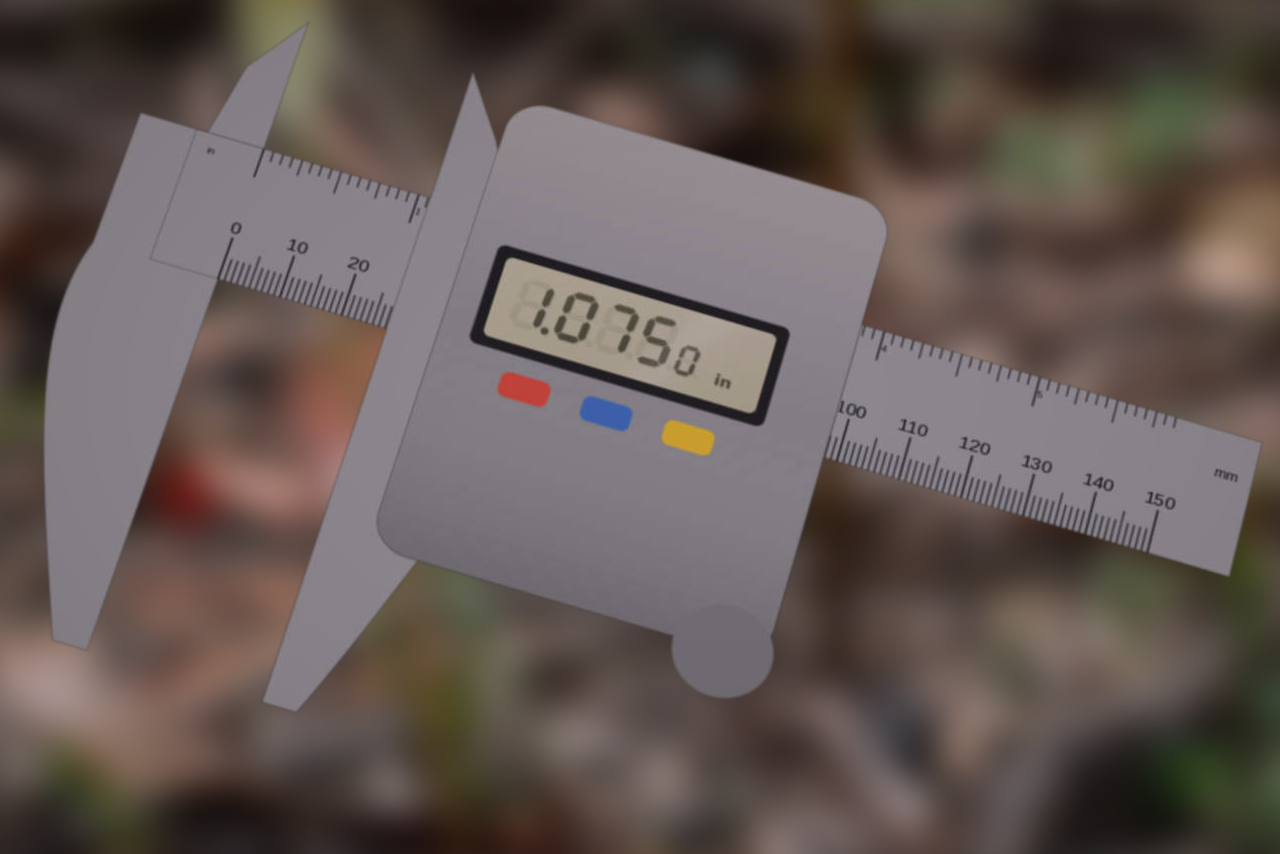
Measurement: 1.0750 in
